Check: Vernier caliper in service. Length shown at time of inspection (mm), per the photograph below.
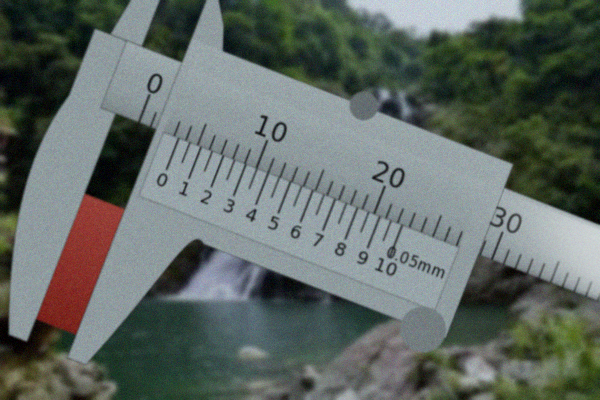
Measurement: 3.4 mm
